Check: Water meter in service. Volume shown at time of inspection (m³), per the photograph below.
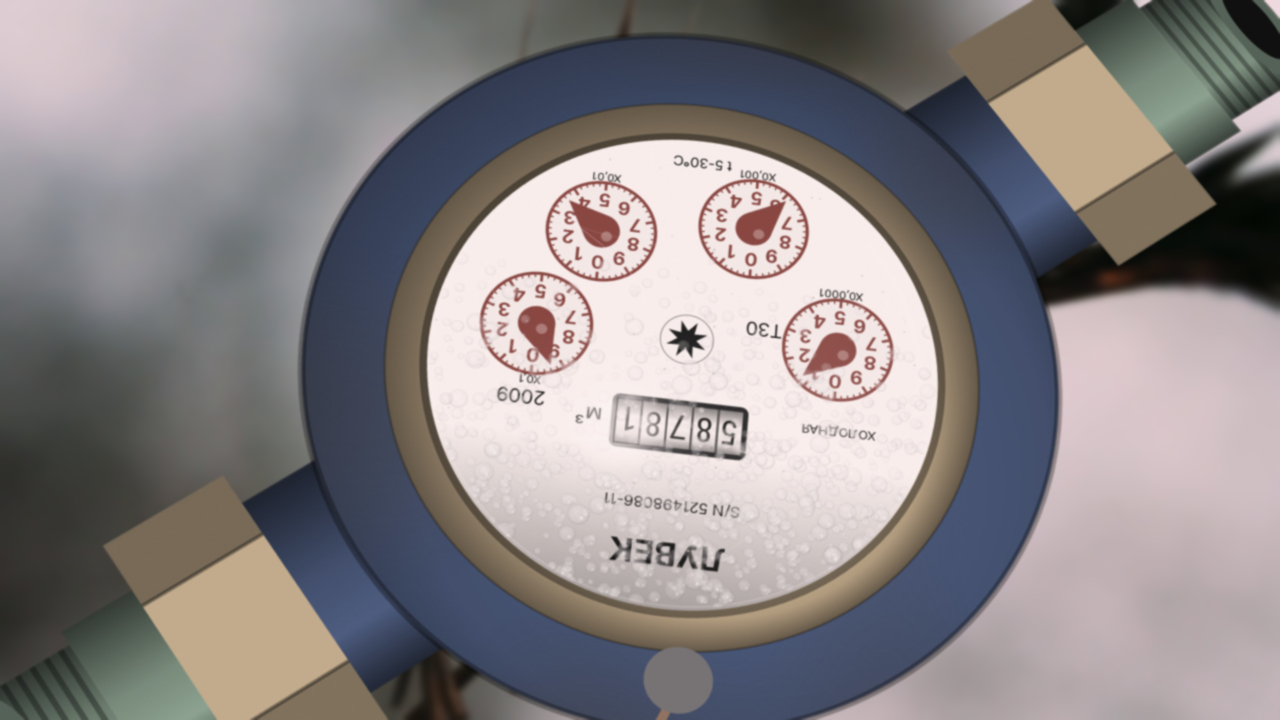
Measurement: 58780.9361 m³
